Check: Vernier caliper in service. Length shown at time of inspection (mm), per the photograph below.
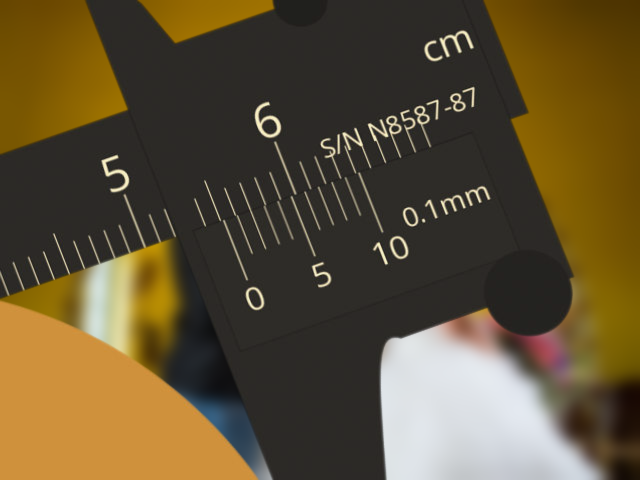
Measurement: 55.2 mm
